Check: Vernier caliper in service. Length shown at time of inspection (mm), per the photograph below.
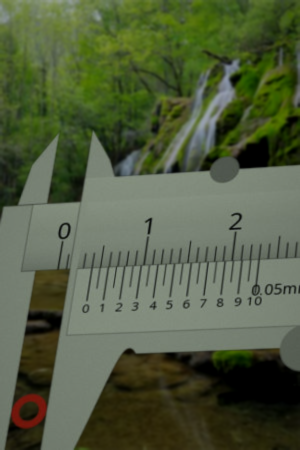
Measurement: 4.0 mm
